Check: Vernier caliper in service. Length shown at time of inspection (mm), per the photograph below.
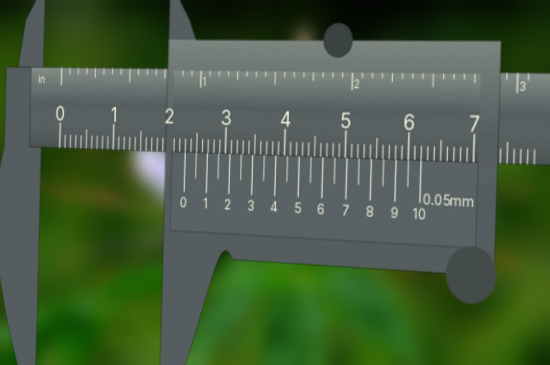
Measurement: 23.0 mm
